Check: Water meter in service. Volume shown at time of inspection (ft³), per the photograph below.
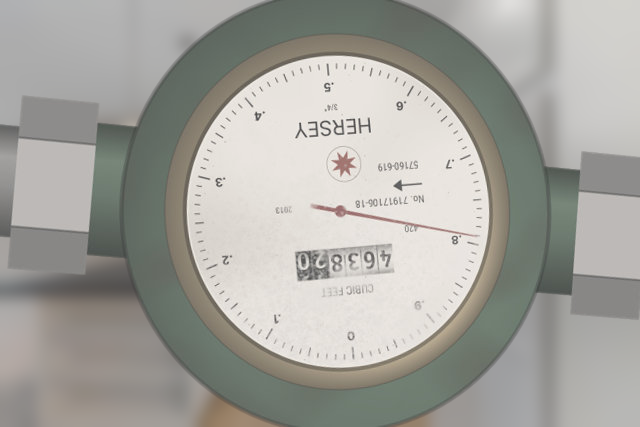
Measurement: 463819.79 ft³
